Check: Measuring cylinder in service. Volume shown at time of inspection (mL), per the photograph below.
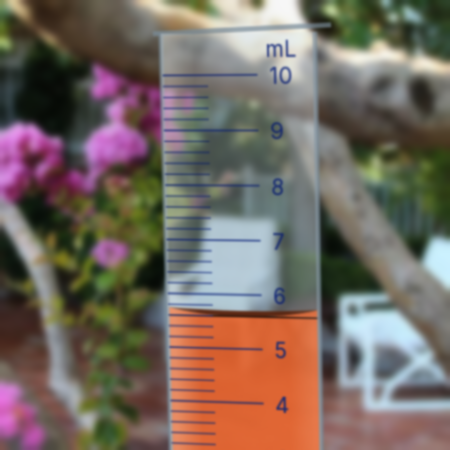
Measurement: 5.6 mL
